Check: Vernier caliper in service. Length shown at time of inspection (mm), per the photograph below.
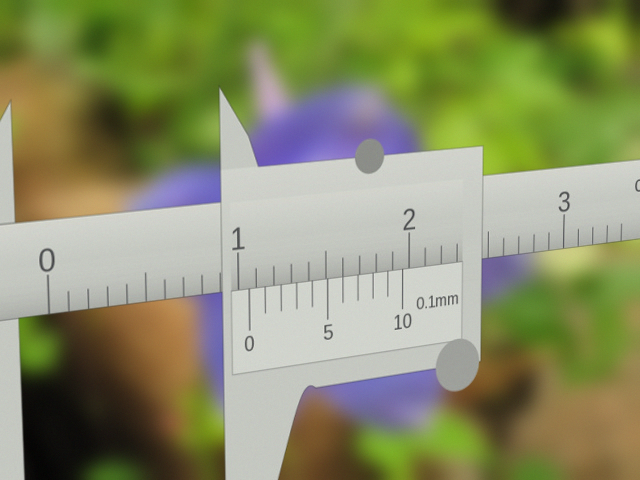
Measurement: 10.6 mm
